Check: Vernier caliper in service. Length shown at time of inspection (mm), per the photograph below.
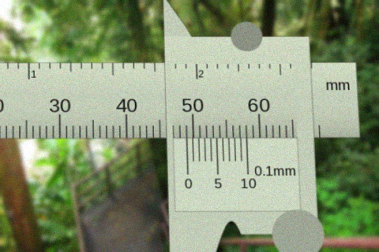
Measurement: 49.0 mm
